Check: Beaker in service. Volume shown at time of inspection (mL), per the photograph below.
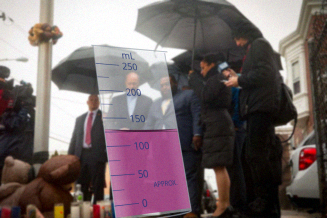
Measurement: 125 mL
